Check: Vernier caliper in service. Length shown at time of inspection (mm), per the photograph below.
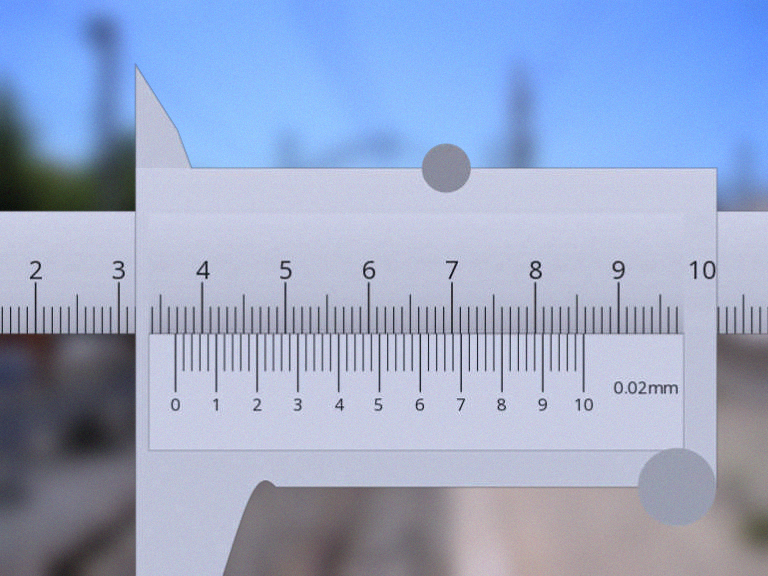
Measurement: 36.8 mm
